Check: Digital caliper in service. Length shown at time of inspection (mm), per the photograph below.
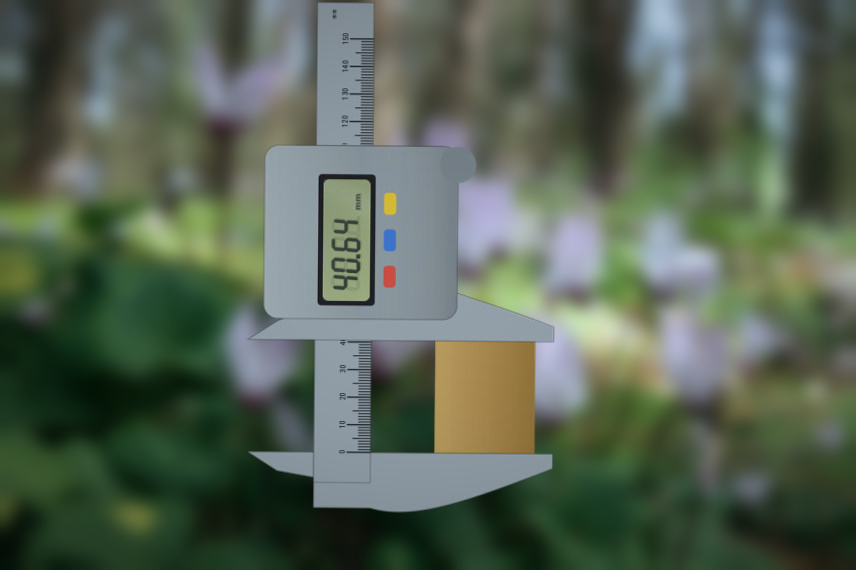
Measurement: 40.64 mm
